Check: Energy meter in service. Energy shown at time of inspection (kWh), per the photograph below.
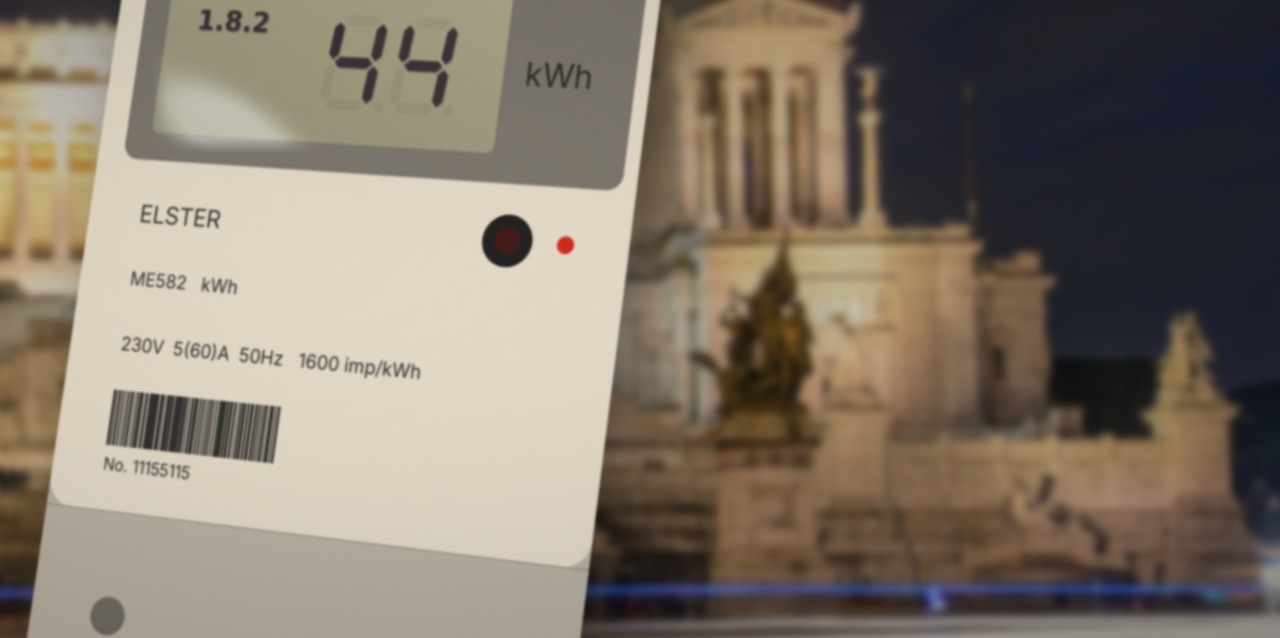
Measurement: 44 kWh
